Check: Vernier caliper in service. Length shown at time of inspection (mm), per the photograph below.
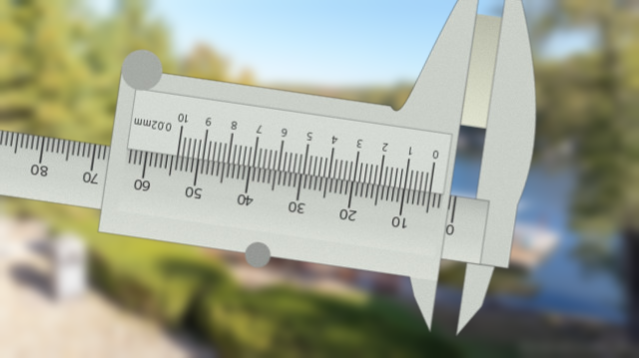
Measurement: 5.0 mm
